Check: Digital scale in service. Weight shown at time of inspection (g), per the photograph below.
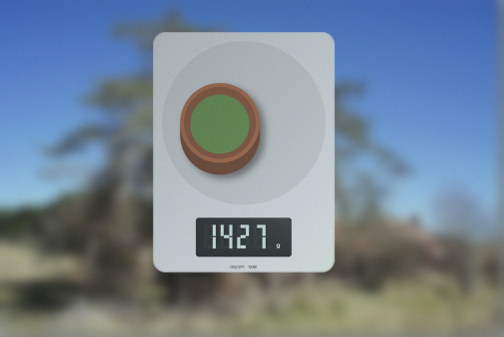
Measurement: 1427 g
